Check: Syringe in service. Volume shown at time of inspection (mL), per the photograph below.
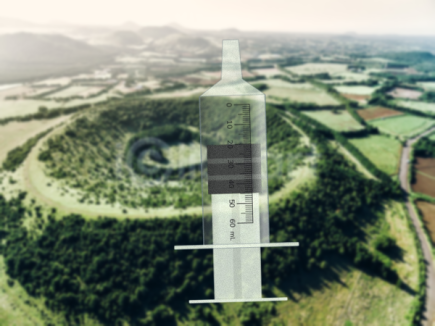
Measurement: 20 mL
